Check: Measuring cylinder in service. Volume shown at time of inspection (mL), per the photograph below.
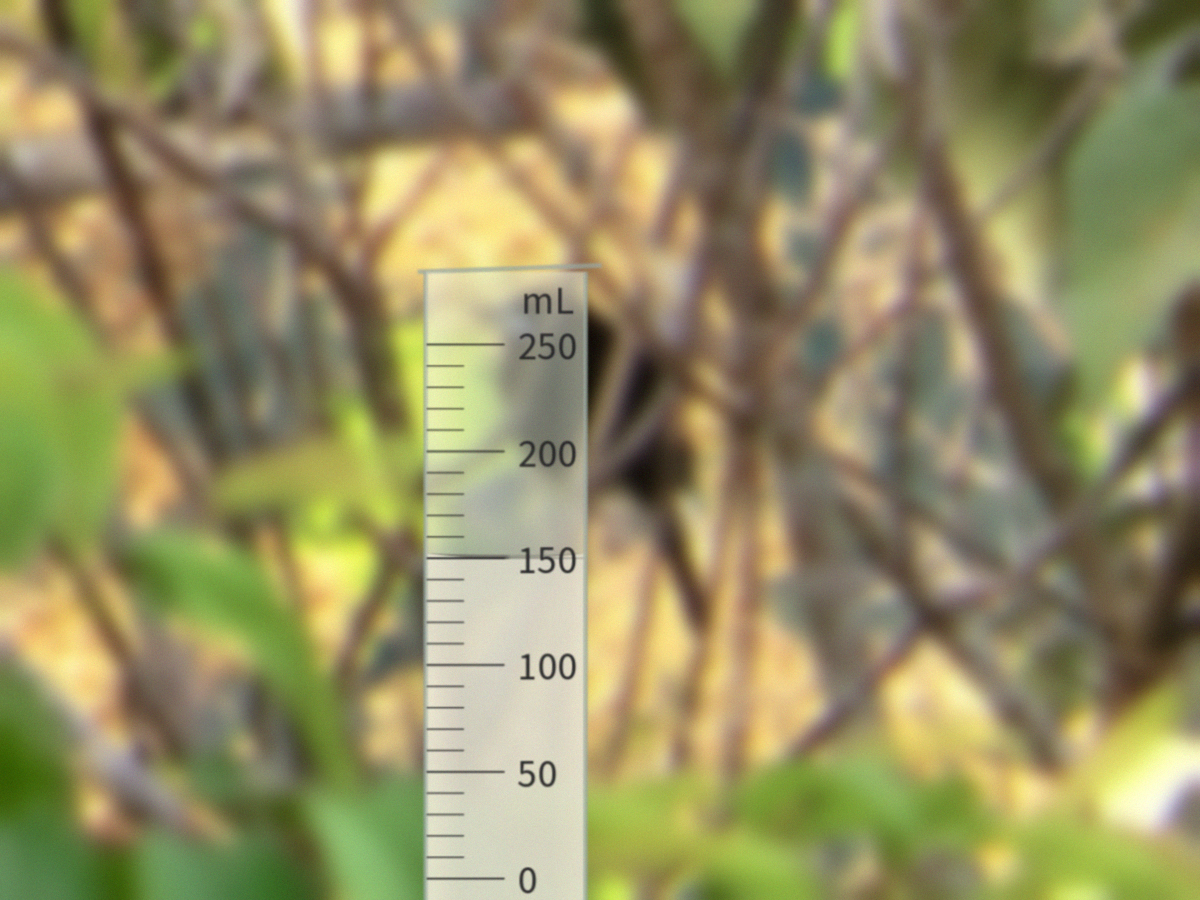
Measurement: 150 mL
